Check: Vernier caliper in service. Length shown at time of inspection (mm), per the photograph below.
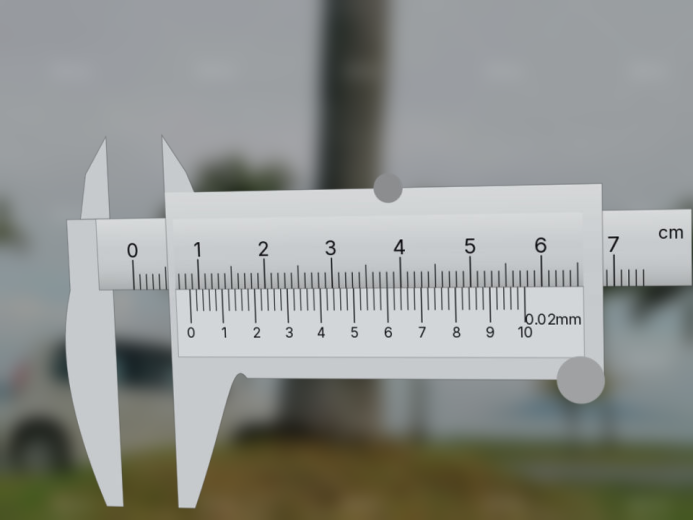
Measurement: 8.6 mm
